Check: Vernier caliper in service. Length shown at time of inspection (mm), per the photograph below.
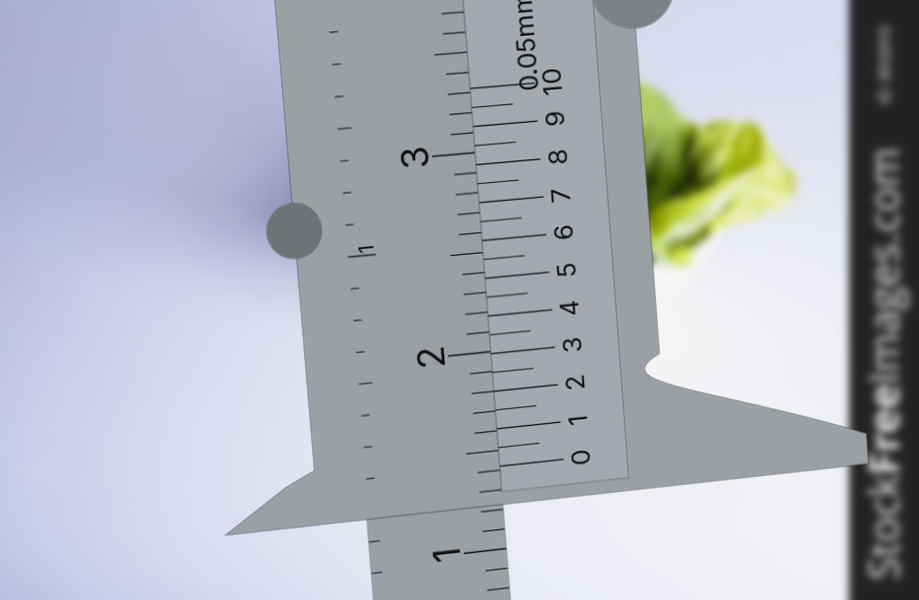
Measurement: 14.2 mm
